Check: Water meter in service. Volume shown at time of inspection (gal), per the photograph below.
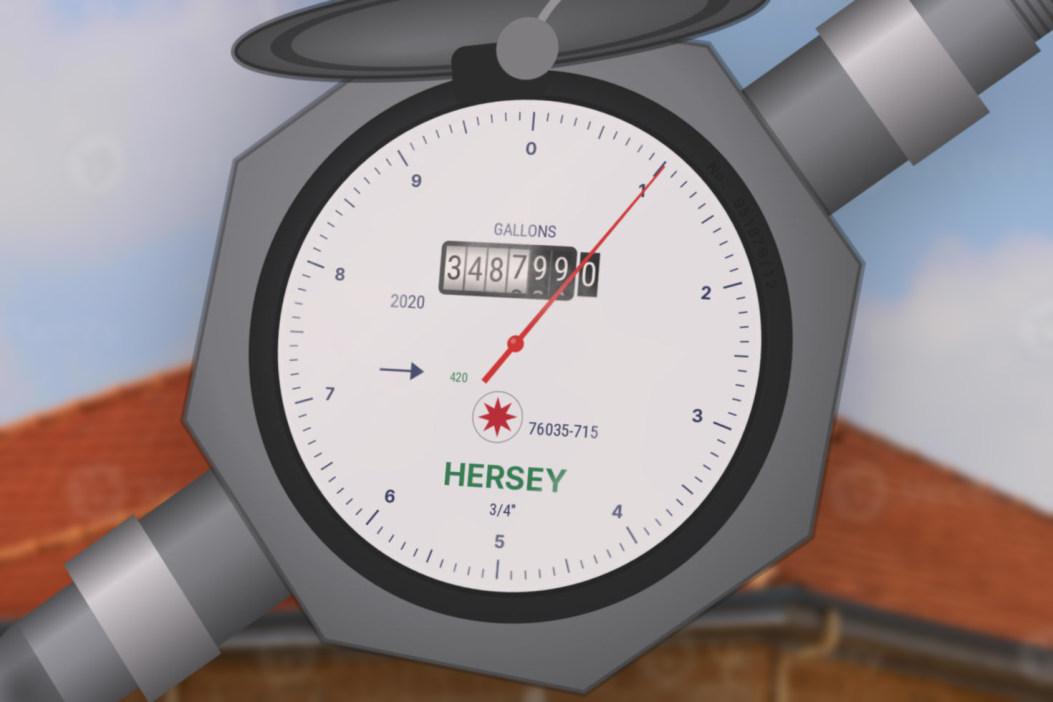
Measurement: 3487991.0 gal
